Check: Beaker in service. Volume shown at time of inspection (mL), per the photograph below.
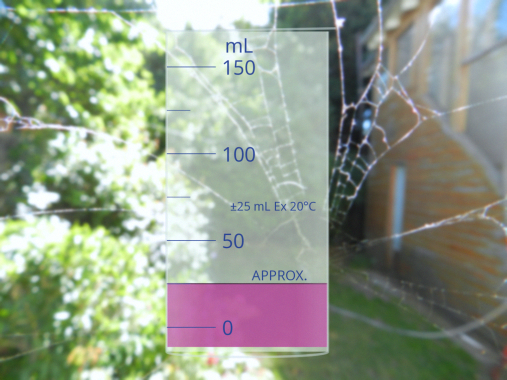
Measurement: 25 mL
